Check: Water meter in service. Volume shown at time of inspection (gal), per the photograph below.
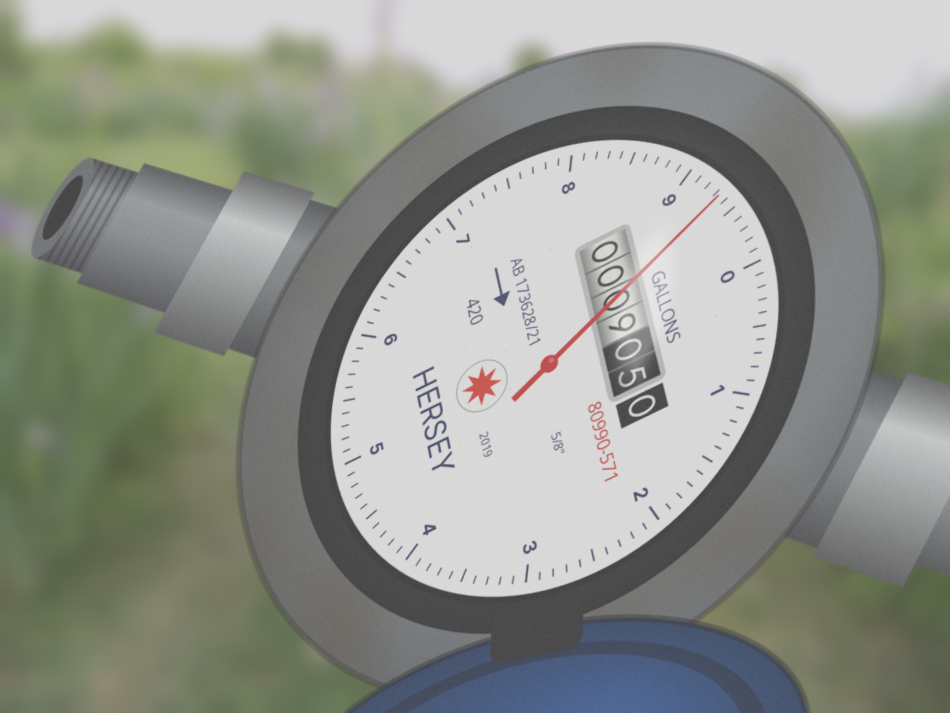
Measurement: 9049.3 gal
